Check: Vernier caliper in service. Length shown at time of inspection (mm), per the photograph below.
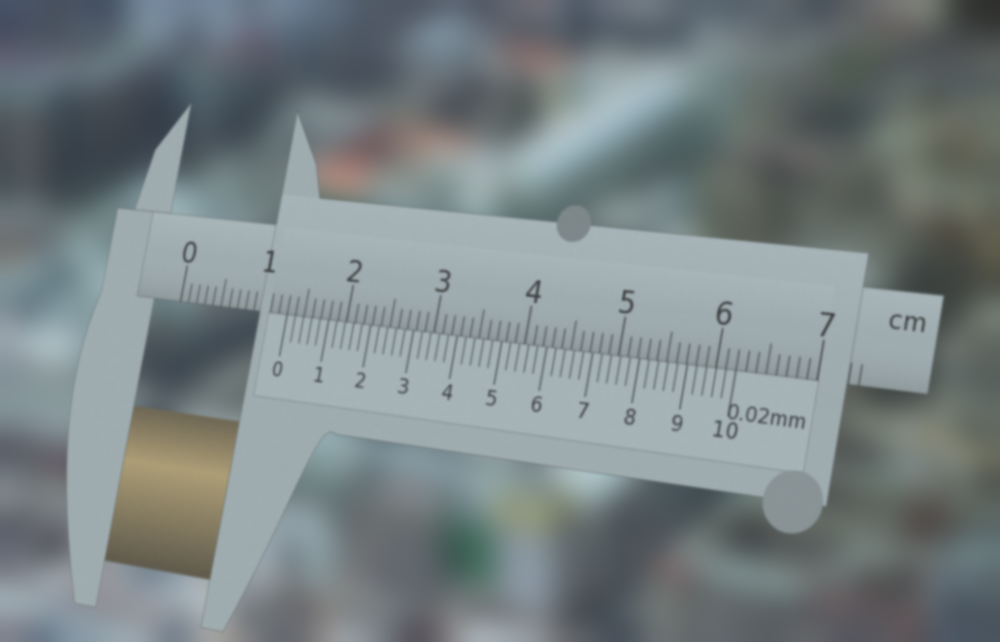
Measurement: 13.0 mm
